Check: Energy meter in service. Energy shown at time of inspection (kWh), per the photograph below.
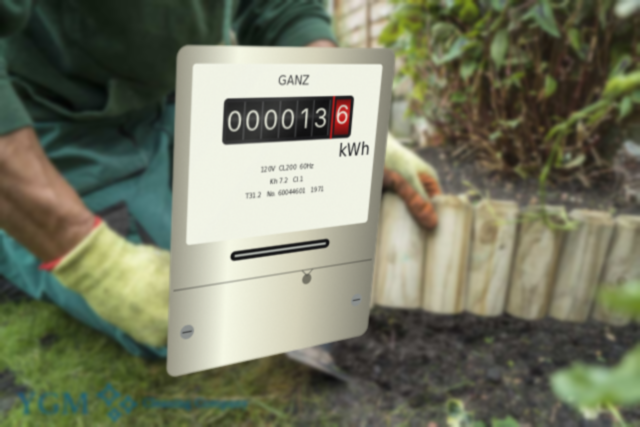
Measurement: 13.6 kWh
